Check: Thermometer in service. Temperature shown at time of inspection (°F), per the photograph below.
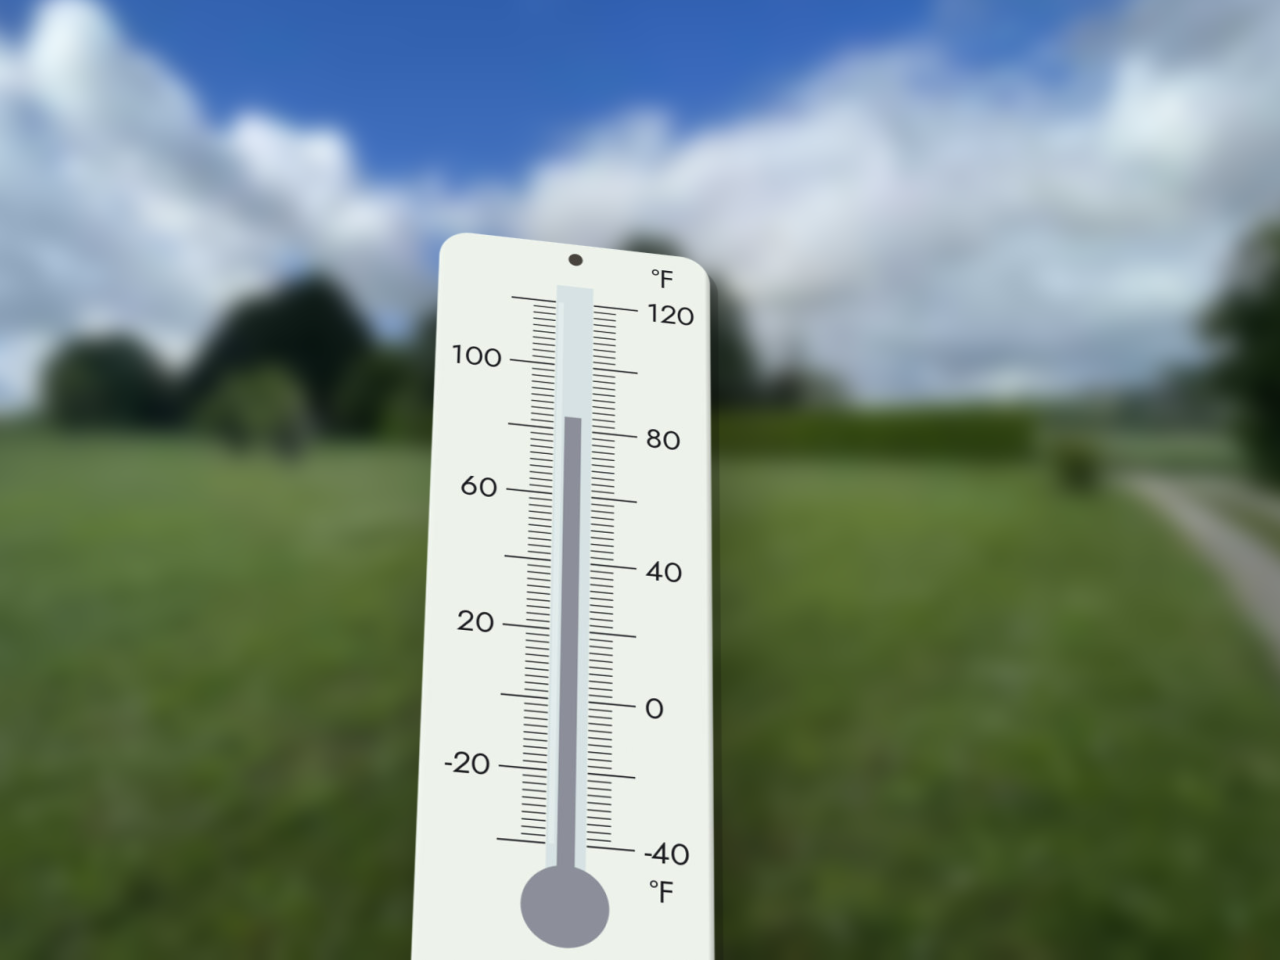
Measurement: 84 °F
